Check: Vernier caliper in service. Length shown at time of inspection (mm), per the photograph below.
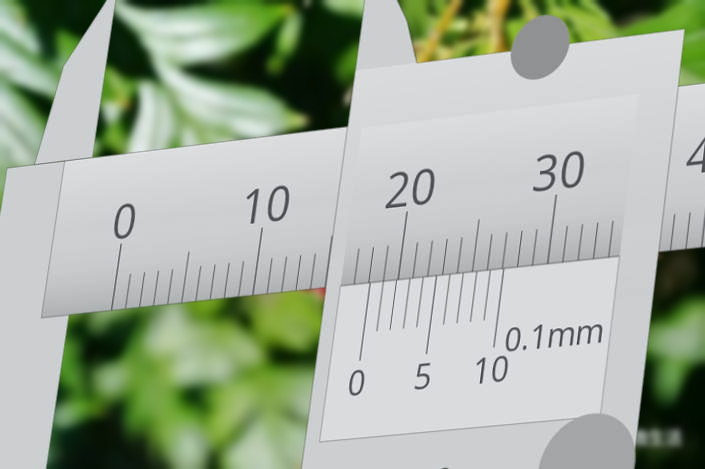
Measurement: 18.1 mm
